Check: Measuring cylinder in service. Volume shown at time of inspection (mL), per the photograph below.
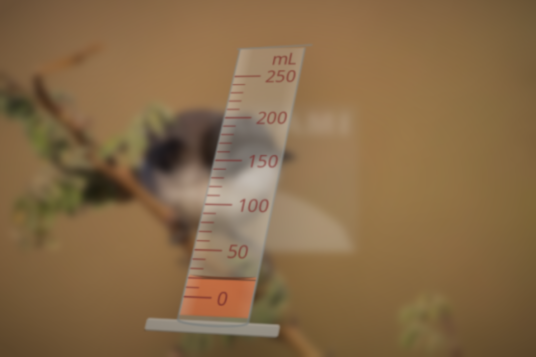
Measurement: 20 mL
